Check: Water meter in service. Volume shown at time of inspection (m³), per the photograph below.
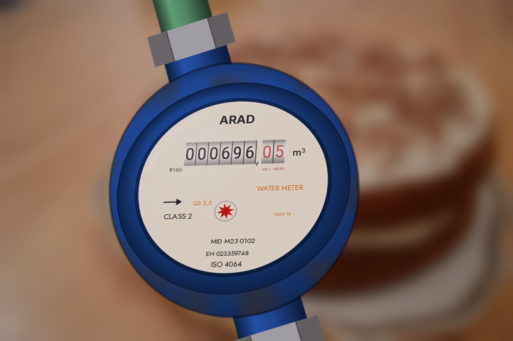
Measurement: 696.05 m³
